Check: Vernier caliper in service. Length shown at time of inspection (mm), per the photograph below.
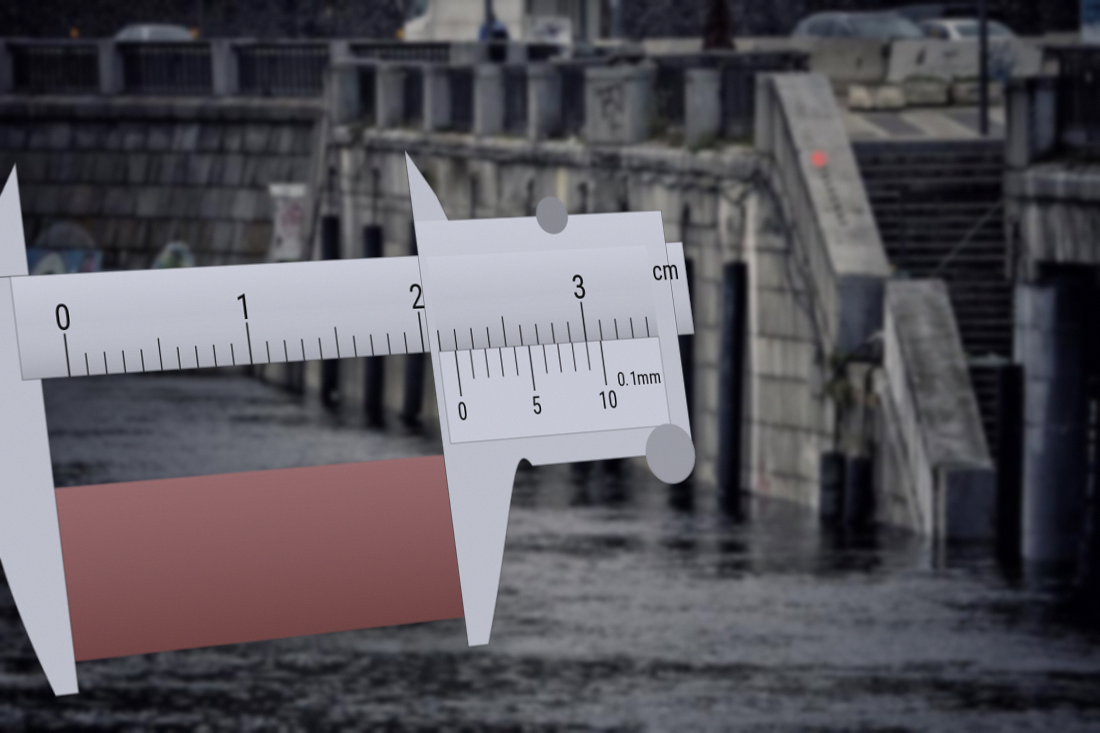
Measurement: 21.9 mm
